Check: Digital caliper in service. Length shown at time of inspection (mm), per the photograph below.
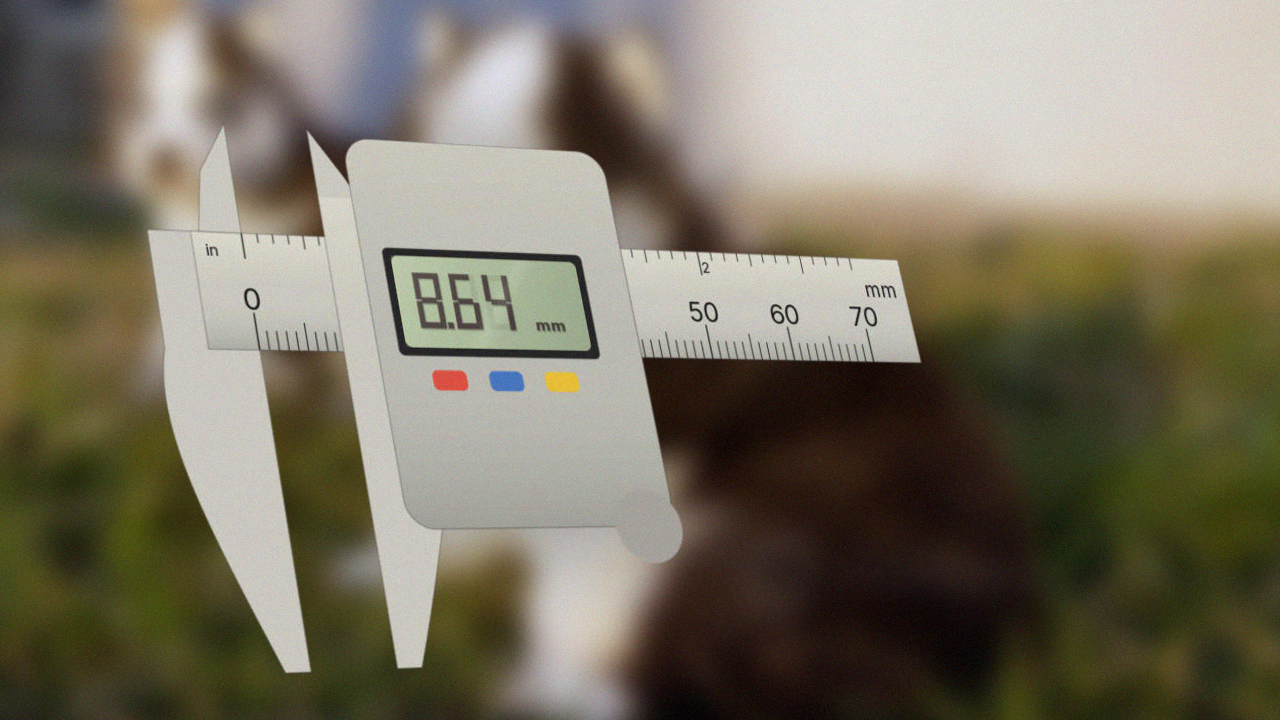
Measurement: 8.64 mm
